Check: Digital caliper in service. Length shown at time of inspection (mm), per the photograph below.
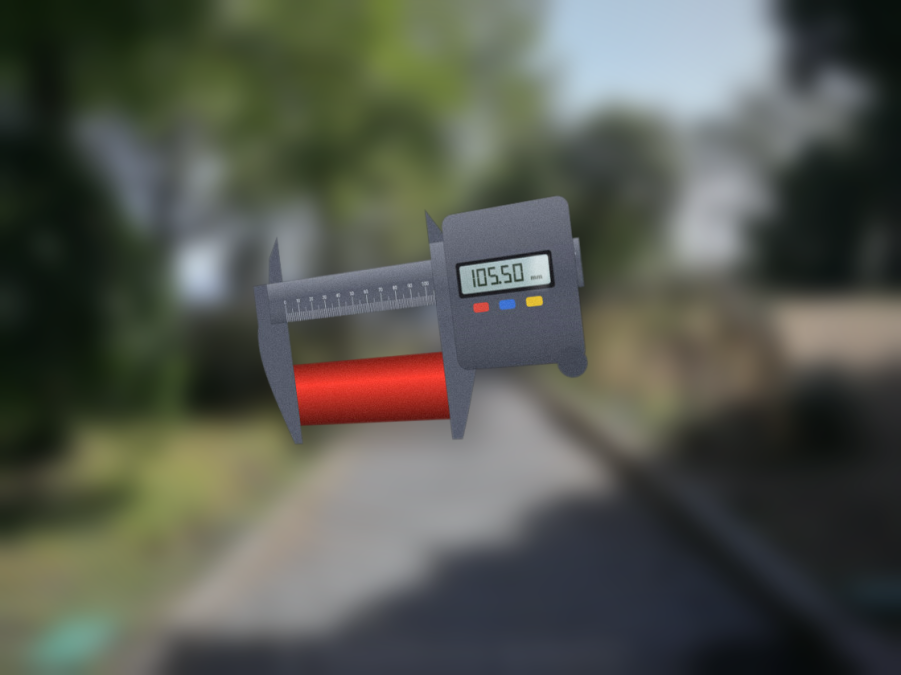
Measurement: 105.50 mm
